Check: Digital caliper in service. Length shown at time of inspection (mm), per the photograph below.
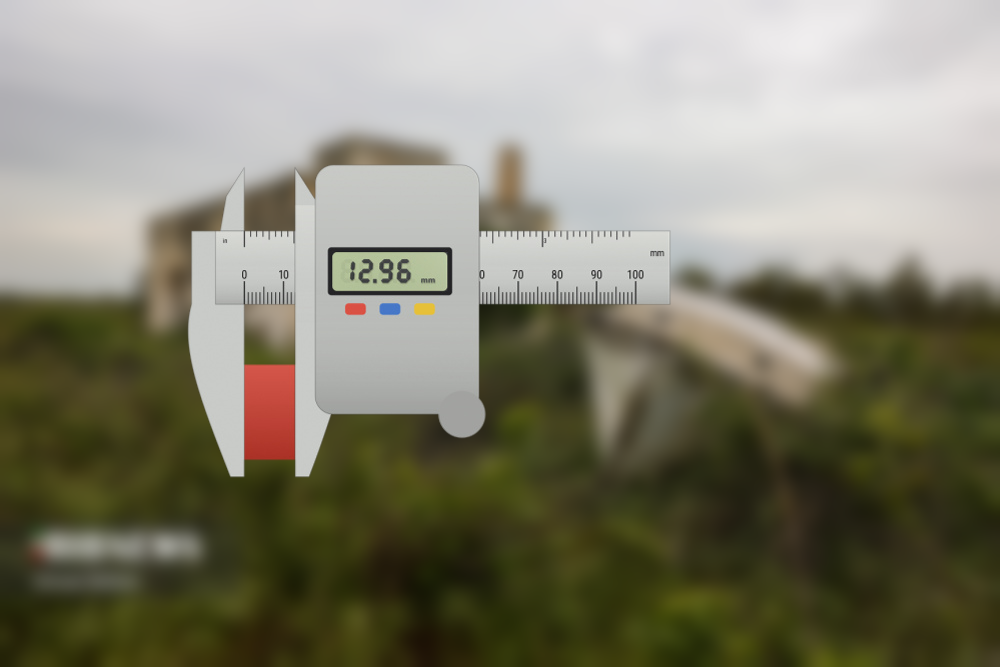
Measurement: 12.96 mm
